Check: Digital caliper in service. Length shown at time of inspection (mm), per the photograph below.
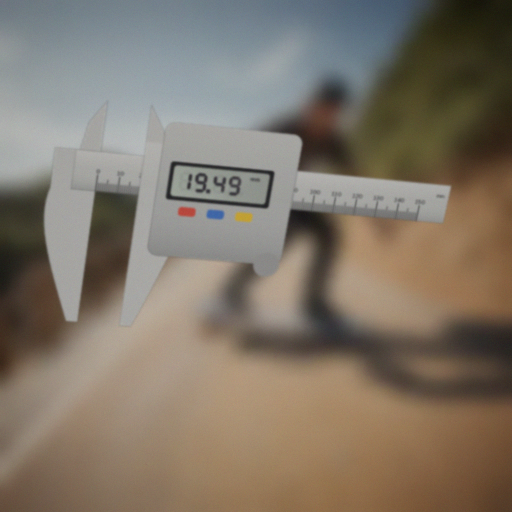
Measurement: 19.49 mm
